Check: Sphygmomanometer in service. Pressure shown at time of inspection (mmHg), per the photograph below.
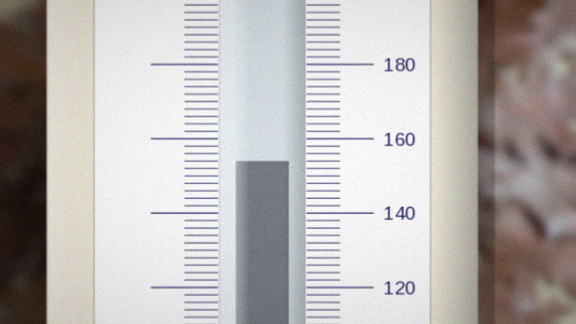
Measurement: 154 mmHg
